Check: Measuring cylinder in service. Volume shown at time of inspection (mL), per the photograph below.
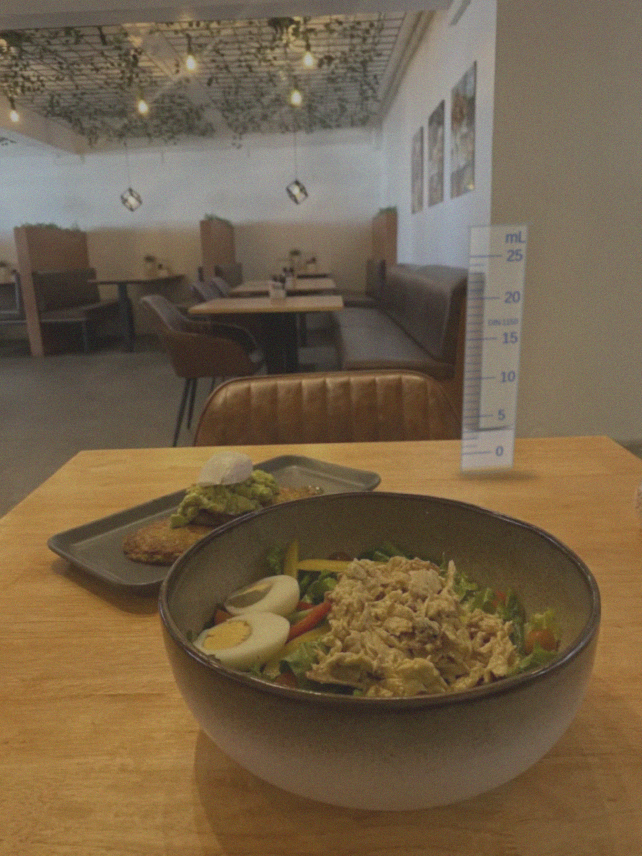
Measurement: 3 mL
